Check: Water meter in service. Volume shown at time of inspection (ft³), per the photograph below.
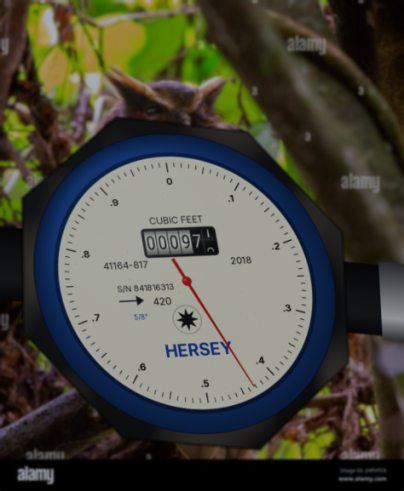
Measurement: 971.43 ft³
